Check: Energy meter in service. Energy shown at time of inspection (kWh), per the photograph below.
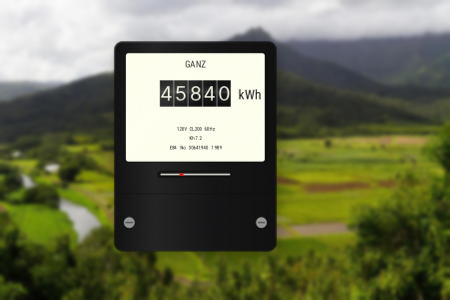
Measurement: 45840 kWh
